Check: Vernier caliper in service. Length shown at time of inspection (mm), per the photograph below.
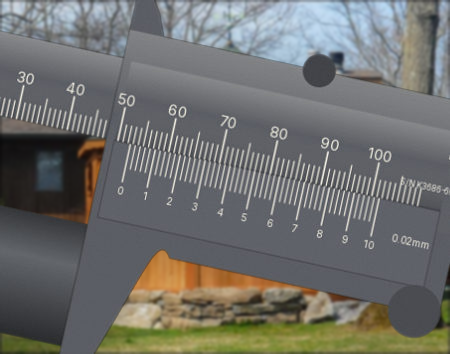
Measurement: 52.5 mm
